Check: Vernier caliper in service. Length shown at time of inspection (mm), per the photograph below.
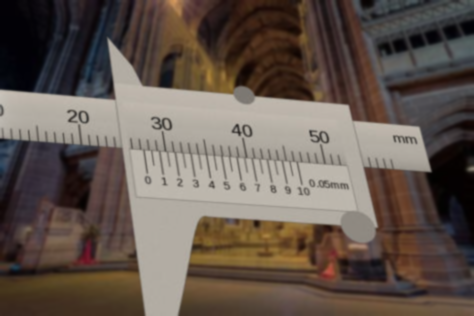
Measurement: 27.4 mm
